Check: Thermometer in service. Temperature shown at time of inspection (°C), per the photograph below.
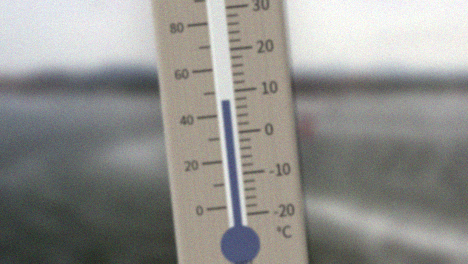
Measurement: 8 °C
